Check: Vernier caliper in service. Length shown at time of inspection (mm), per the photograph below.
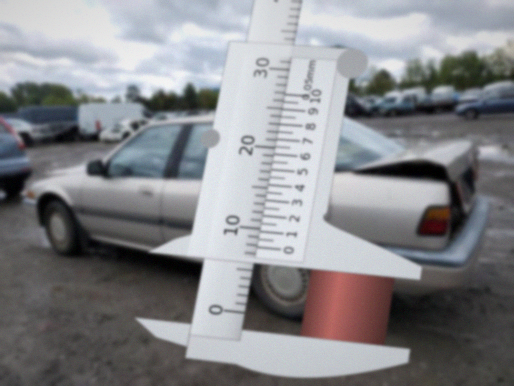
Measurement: 7.8 mm
